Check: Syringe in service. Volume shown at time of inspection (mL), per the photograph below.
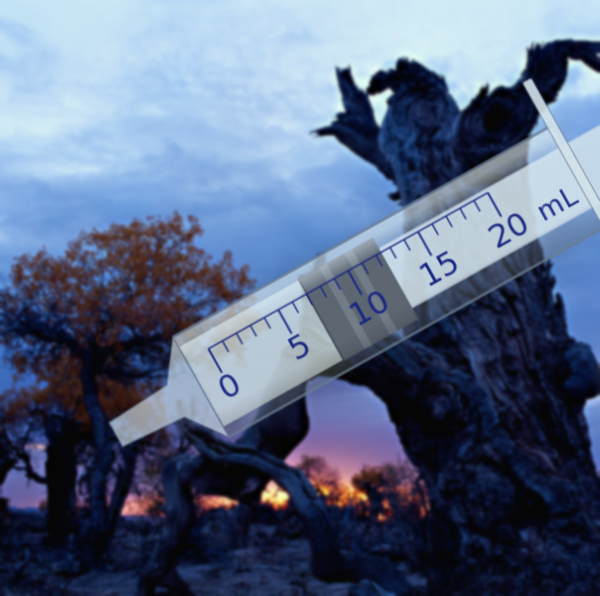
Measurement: 7 mL
